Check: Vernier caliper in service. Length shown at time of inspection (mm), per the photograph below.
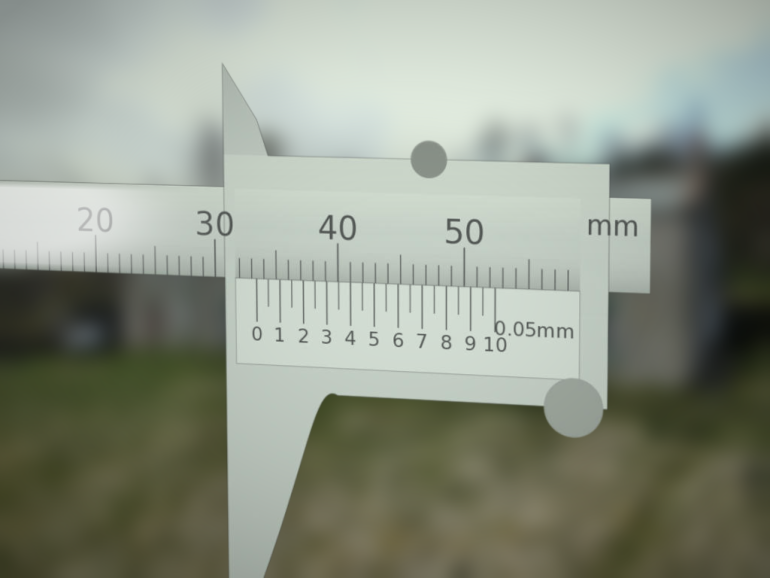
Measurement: 33.4 mm
